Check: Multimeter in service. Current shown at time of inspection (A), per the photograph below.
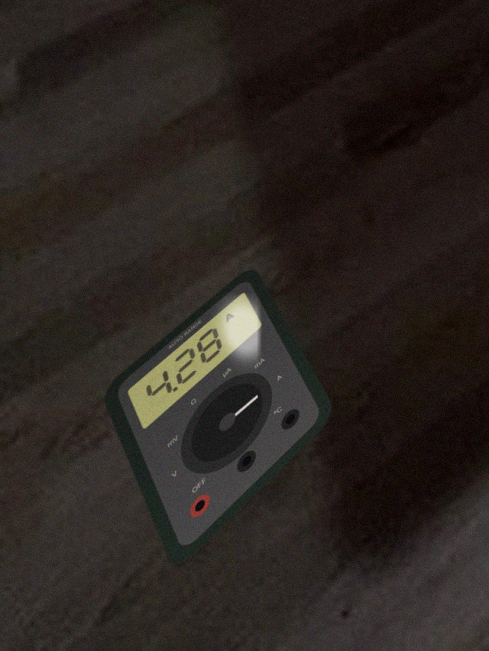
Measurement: 4.28 A
